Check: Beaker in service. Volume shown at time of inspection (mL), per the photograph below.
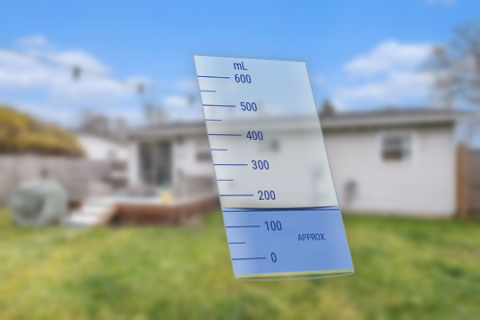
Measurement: 150 mL
